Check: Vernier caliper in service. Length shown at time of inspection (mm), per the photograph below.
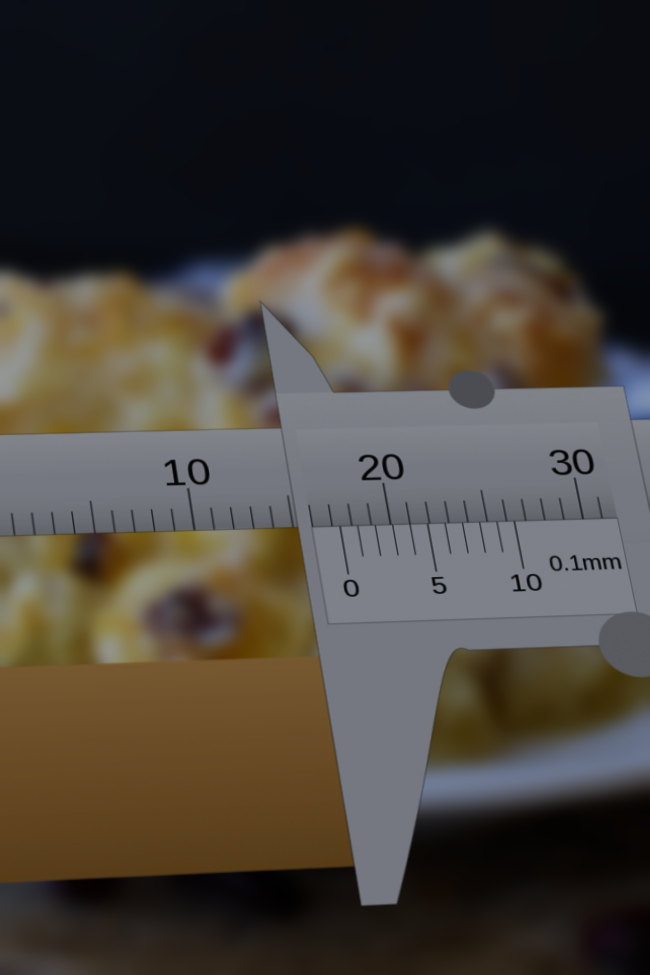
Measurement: 17.4 mm
